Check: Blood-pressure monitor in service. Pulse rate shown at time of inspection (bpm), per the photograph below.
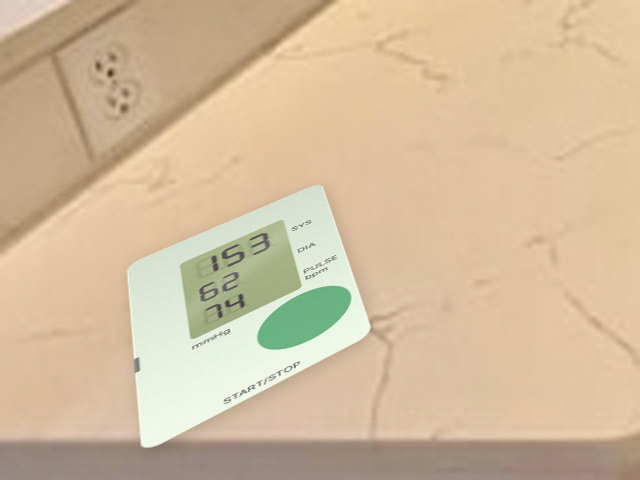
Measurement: 74 bpm
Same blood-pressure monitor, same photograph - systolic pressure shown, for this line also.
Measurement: 153 mmHg
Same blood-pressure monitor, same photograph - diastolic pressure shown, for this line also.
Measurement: 62 mmHg
